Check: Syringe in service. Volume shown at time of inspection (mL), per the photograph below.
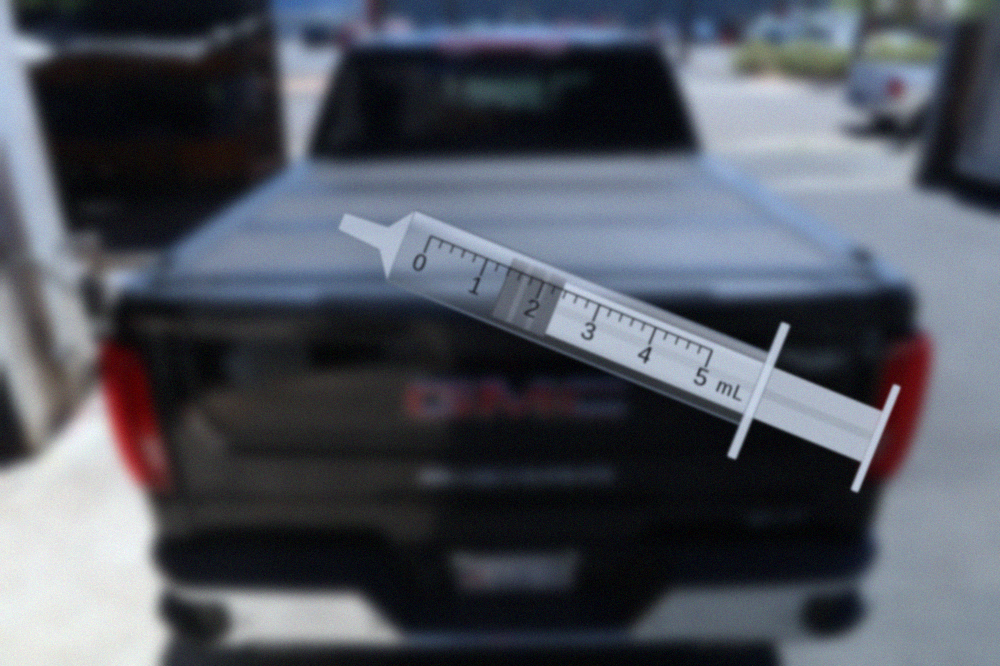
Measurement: 1.4 mL
